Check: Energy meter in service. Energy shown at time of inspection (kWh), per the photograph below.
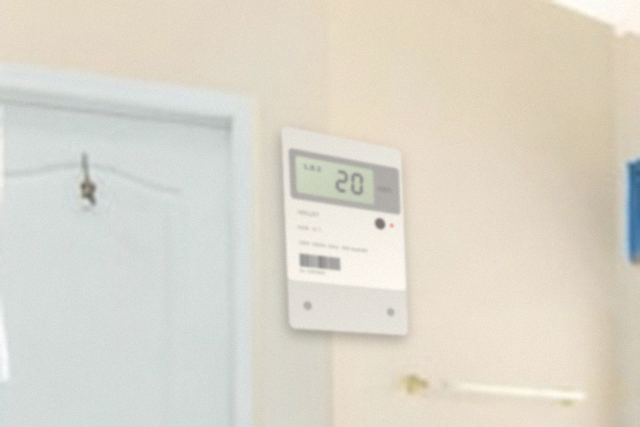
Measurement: 20 kWh
